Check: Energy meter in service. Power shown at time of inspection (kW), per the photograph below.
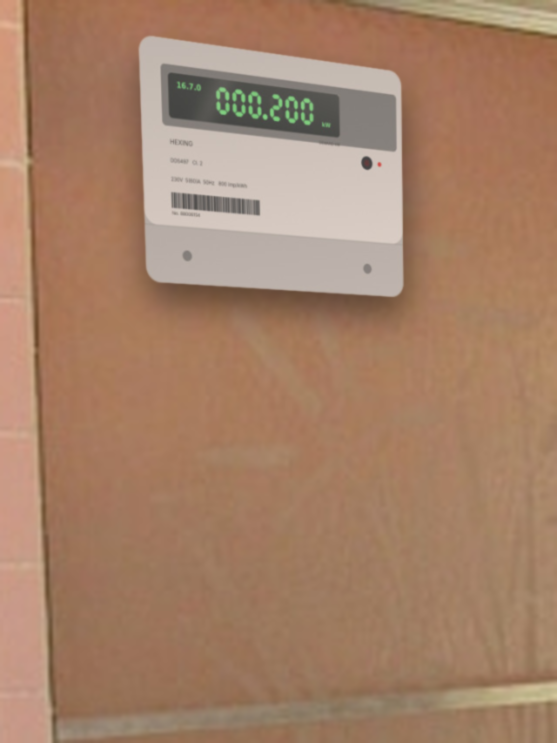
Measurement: 0.200 kW
